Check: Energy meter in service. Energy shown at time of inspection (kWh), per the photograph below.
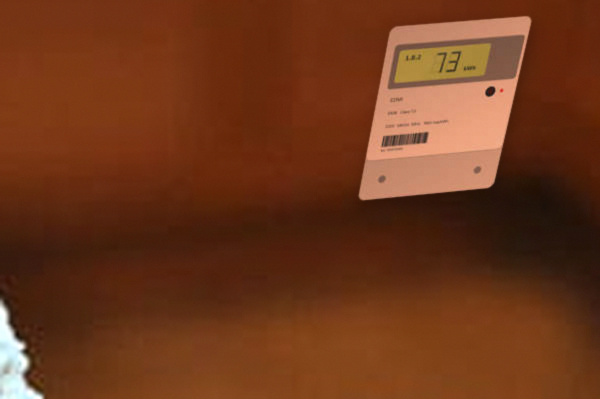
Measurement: 73 kWh
